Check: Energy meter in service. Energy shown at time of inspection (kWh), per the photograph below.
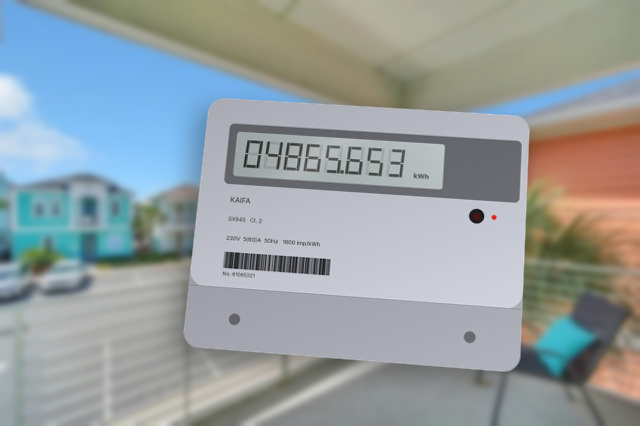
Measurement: 4865.653 kWh
